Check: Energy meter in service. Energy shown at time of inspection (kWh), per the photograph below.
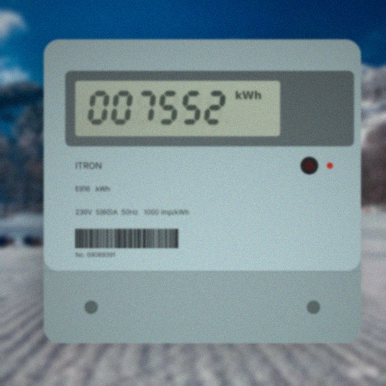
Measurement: 7552 kWh
